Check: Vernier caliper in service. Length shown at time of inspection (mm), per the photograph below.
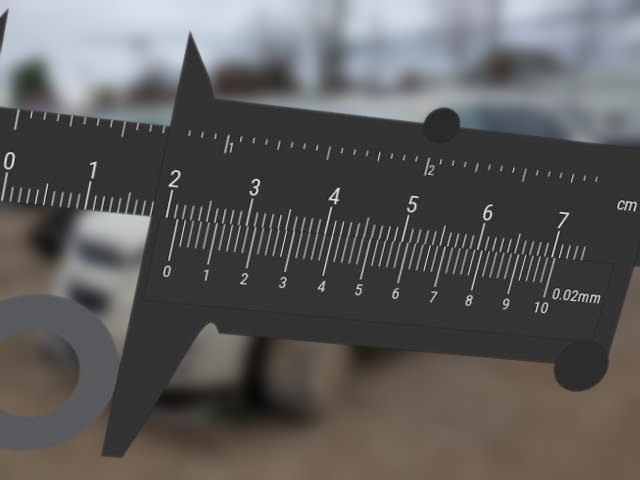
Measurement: 21.4 mm
